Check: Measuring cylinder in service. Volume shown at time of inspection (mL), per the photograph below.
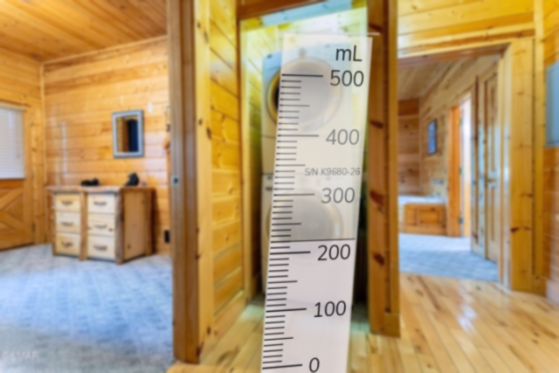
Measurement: 220 mL
